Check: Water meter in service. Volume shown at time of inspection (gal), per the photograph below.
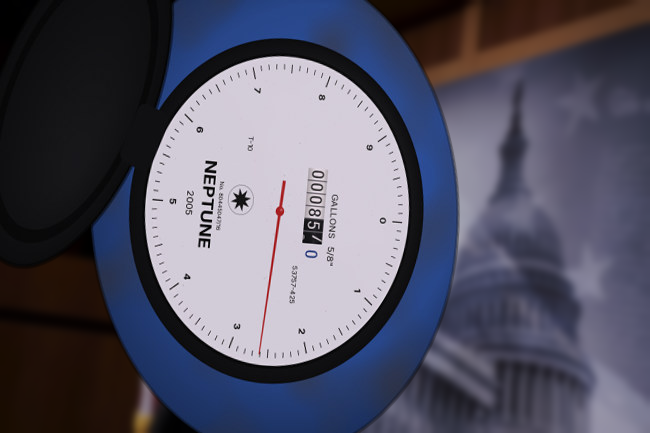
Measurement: 8572.6 gal
